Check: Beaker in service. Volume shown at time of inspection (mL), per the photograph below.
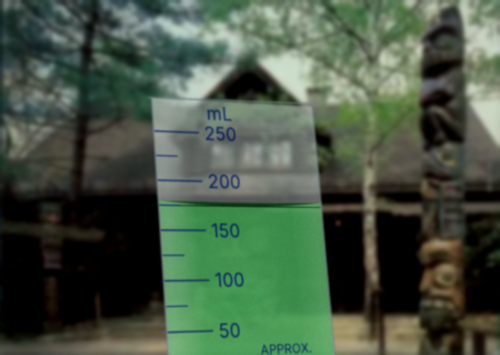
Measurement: 175 mL
